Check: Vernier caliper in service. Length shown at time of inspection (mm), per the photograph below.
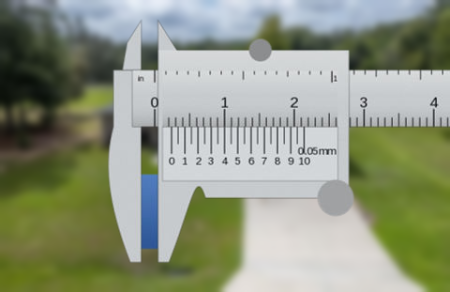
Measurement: 2.4 mm
